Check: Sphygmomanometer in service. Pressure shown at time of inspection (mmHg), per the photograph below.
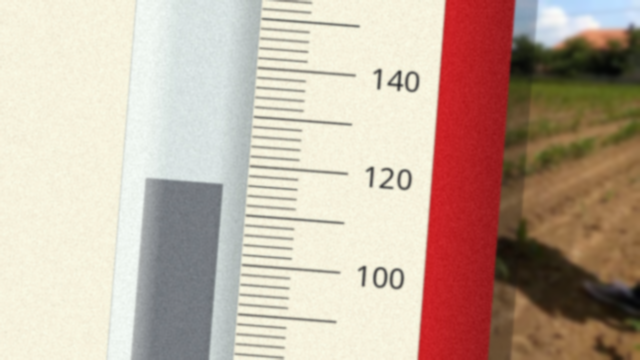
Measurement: 116 mmHg
